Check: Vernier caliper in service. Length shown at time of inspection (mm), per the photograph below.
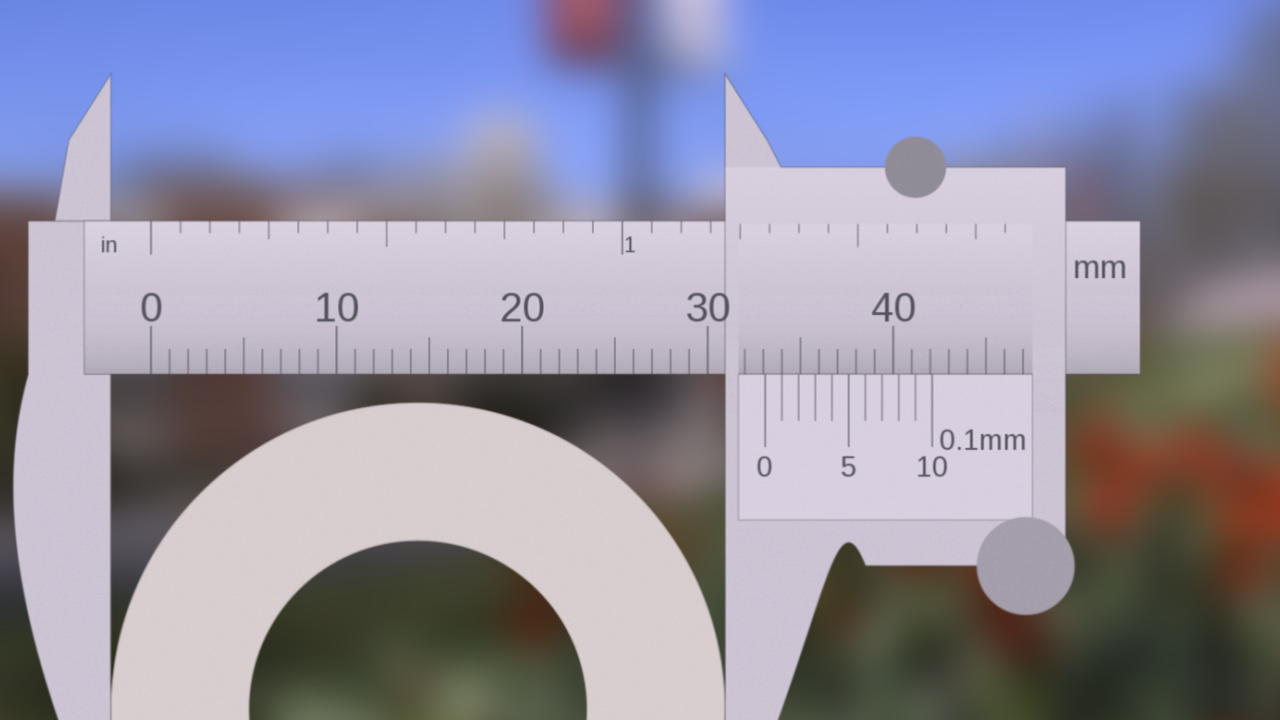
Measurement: 33.1 mm
